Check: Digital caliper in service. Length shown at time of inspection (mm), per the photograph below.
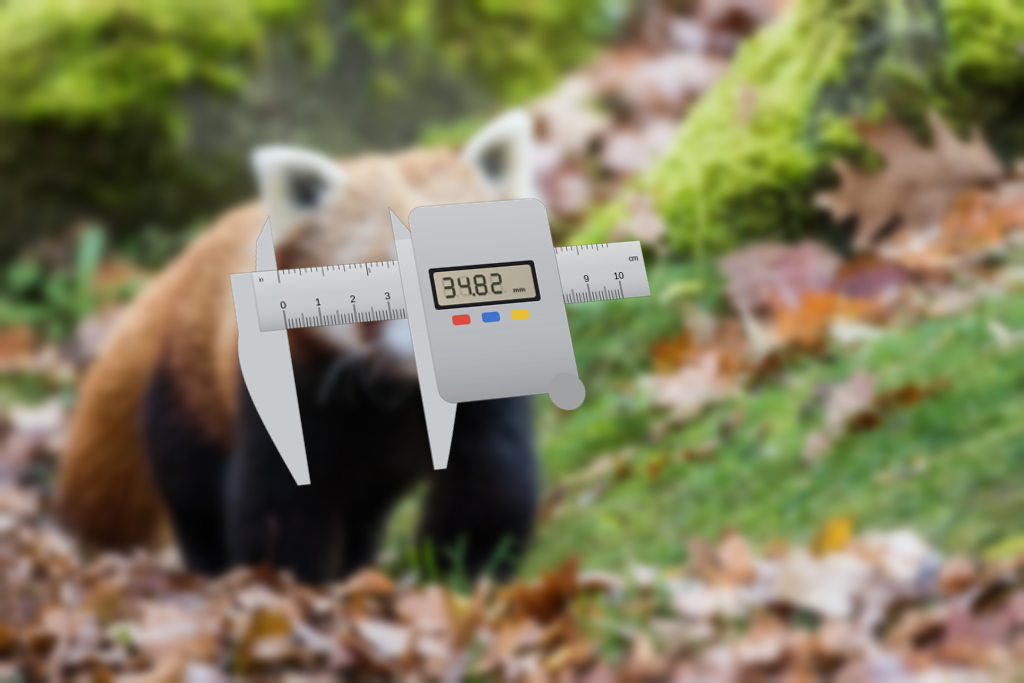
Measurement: 34.82 mm
